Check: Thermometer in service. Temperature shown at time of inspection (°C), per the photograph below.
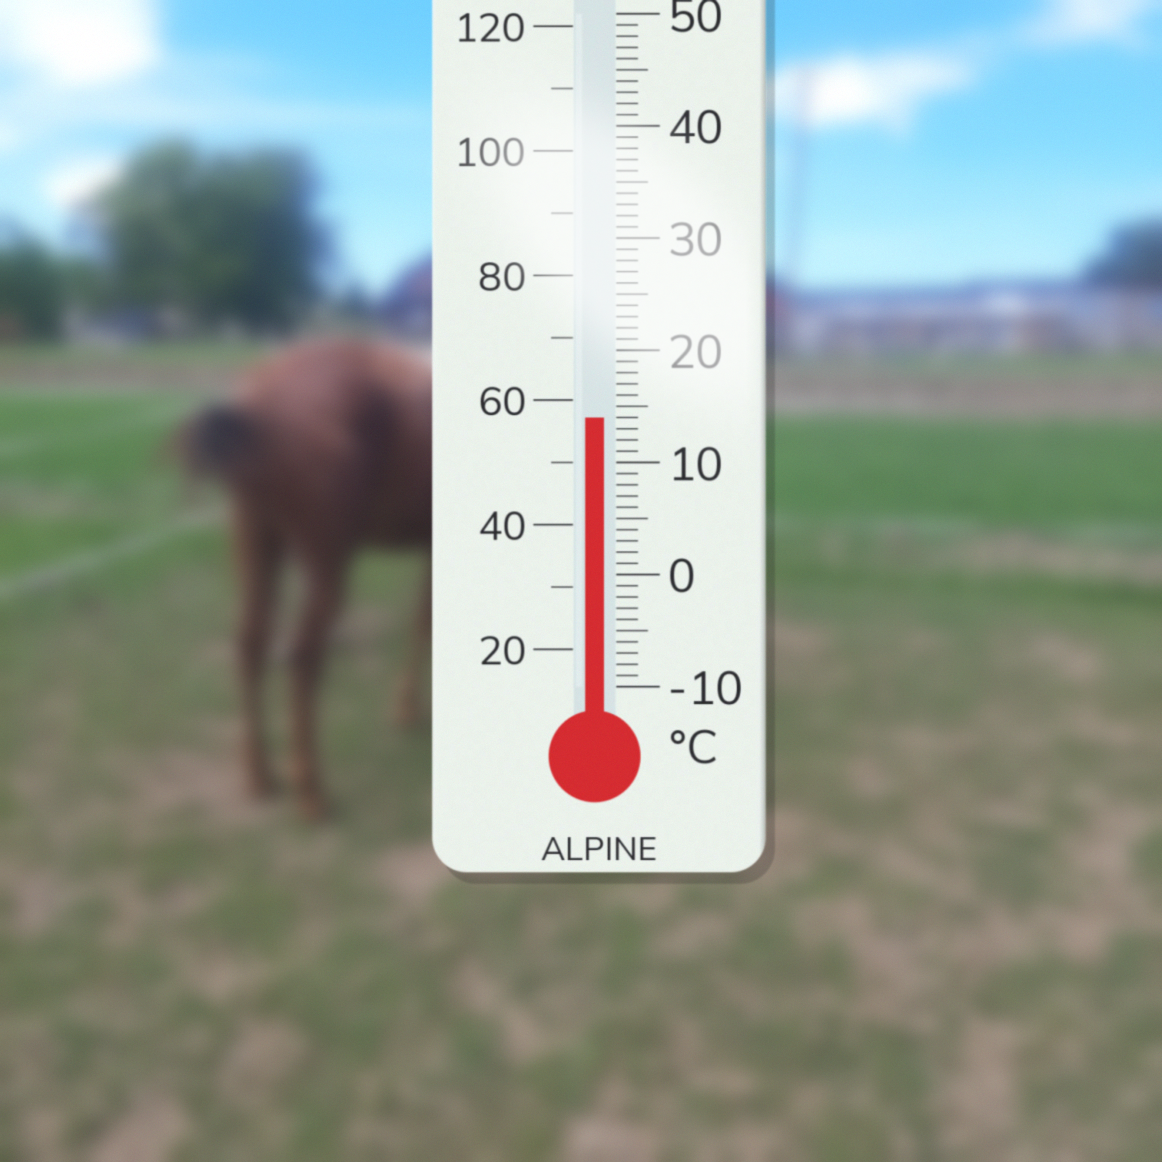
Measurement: 14 °C
